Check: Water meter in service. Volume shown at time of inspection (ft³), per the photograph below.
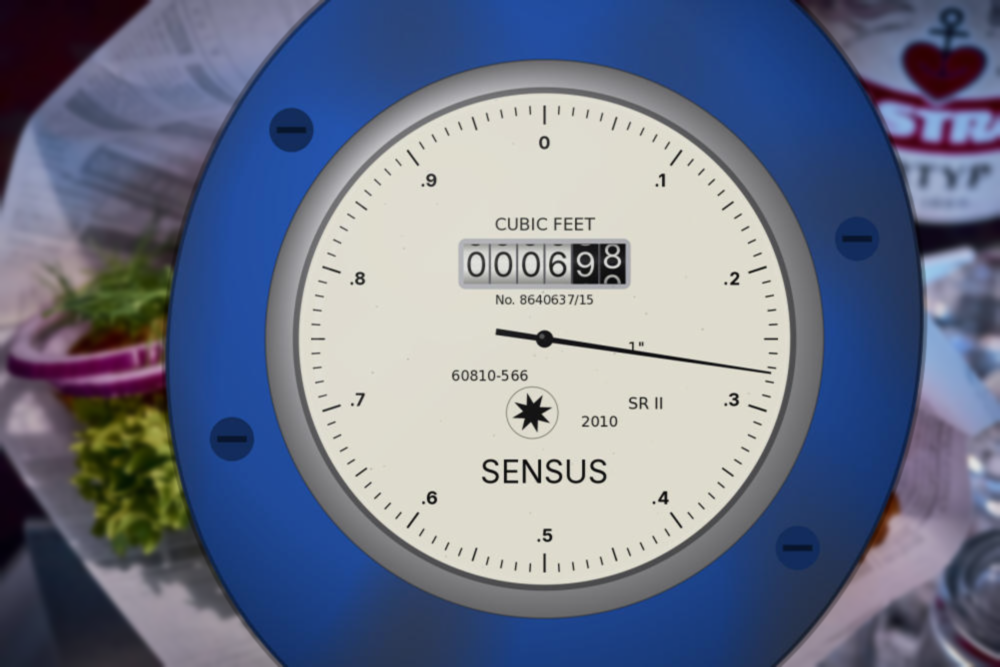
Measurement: 698.27 ft³
